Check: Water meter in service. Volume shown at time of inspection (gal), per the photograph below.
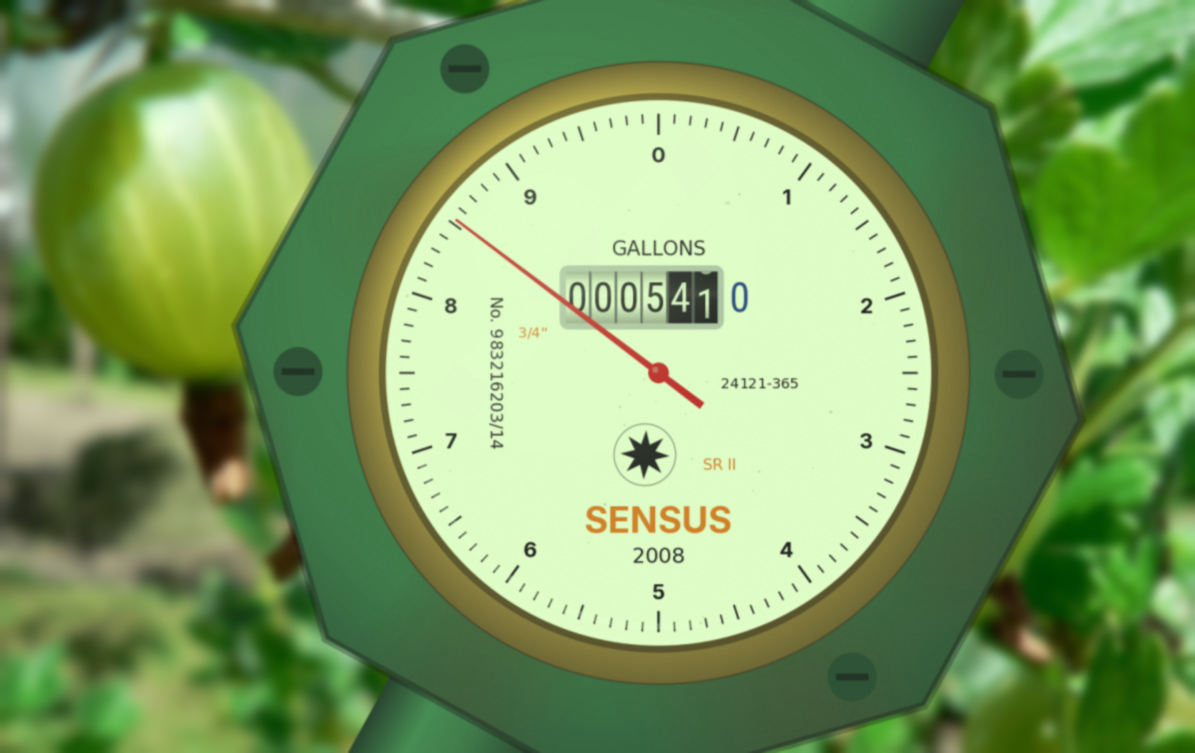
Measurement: 5408.5 gal
